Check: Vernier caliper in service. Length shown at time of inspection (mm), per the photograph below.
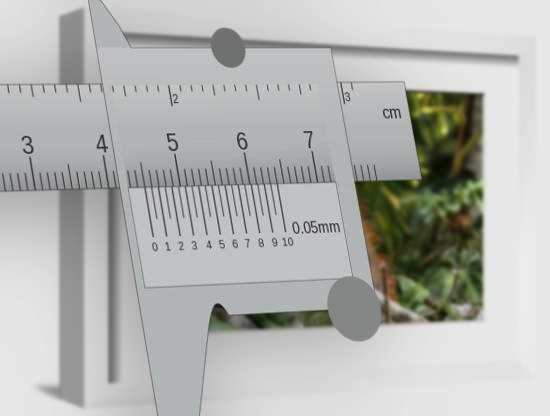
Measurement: 45.0 mm
